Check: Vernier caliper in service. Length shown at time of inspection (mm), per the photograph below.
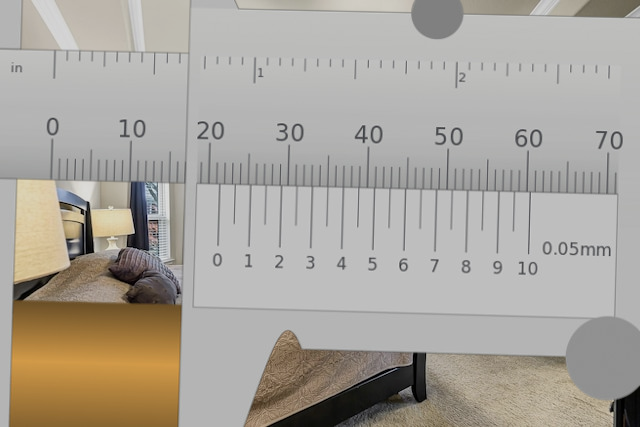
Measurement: 21.4 mm
